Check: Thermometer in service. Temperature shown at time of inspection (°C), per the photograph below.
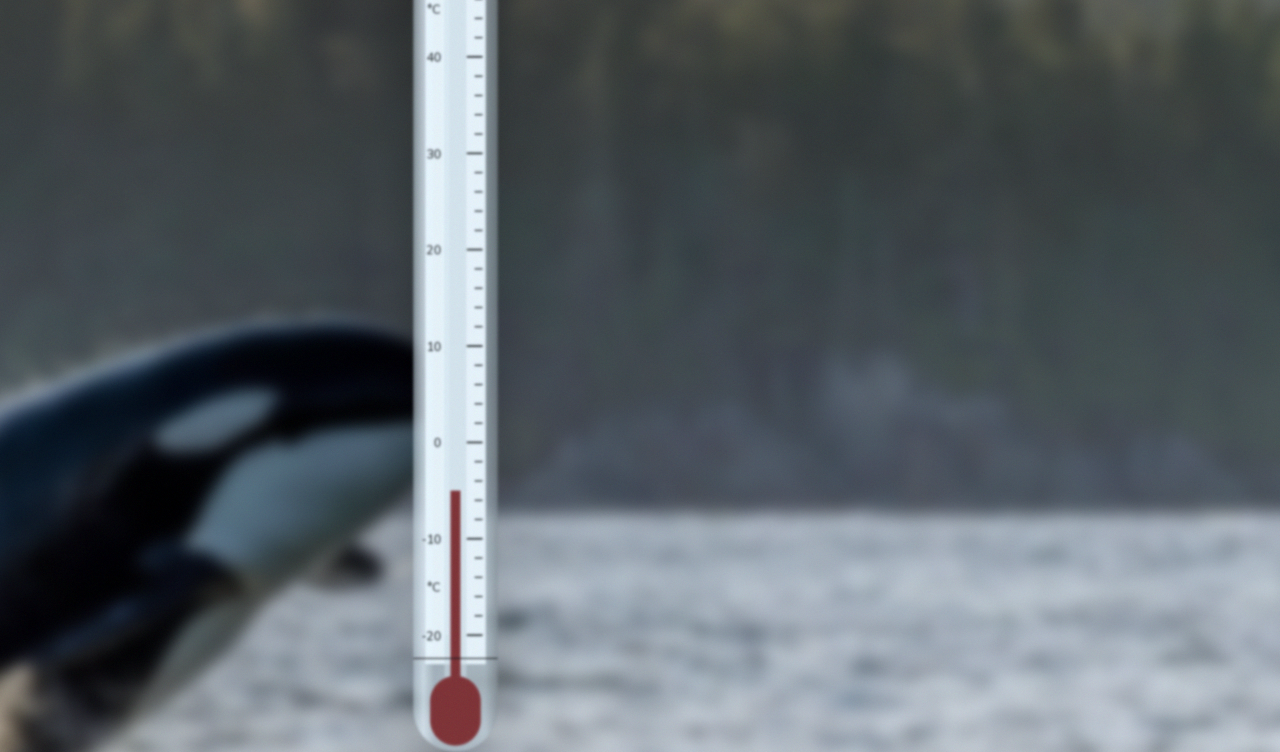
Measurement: -5 °C
